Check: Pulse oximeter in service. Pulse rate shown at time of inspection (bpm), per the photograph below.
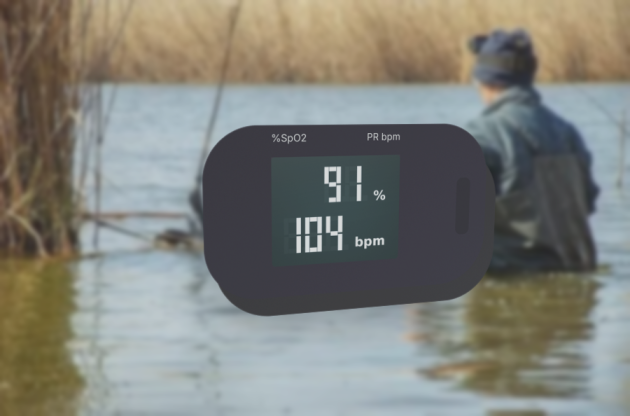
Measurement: 104 bpm
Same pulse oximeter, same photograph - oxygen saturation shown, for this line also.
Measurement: 91 %
